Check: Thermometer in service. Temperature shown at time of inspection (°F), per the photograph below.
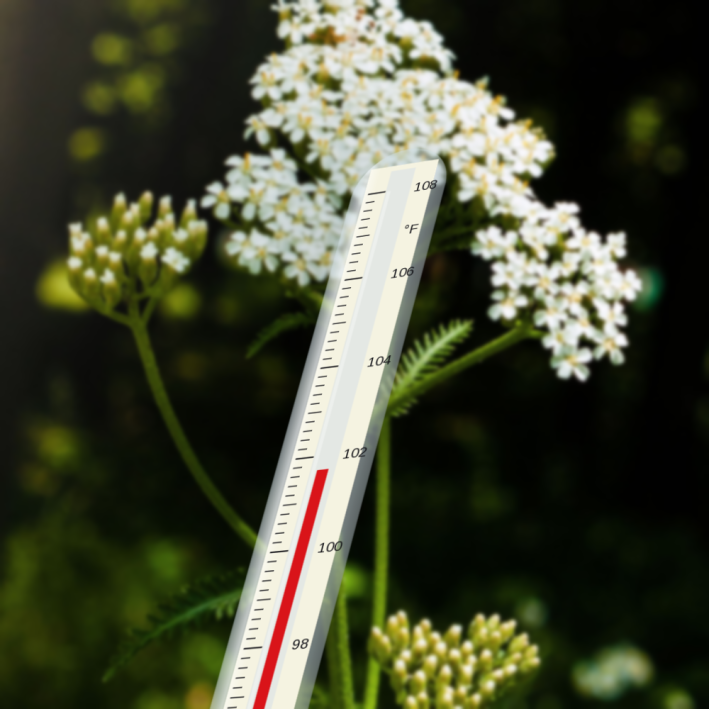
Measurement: 101.7 °F
